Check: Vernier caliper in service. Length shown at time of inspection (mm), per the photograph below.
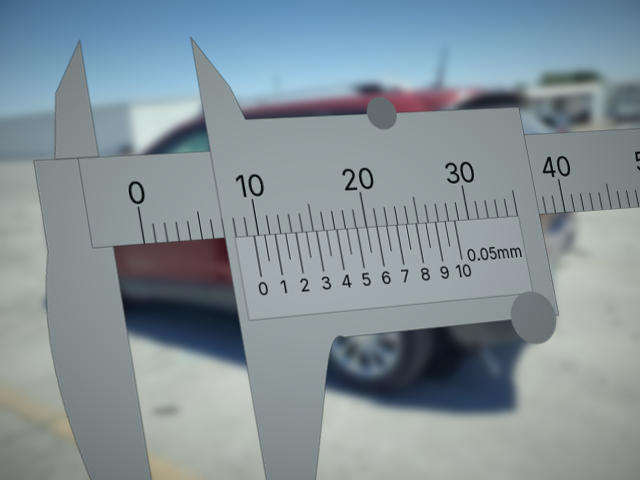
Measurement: 9.6 mm
